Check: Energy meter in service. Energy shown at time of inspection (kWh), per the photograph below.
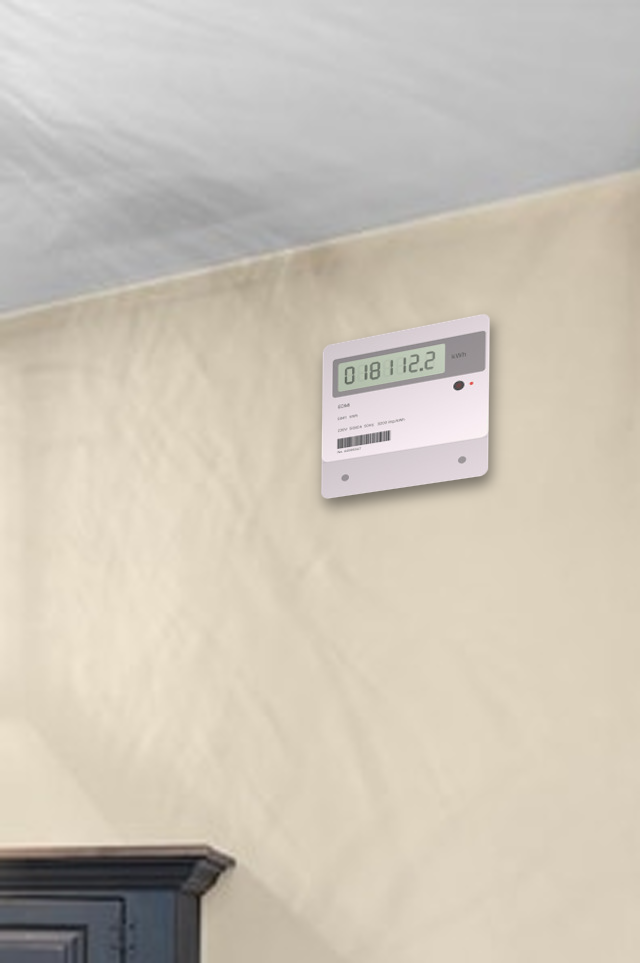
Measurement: 18112.2 kWh
